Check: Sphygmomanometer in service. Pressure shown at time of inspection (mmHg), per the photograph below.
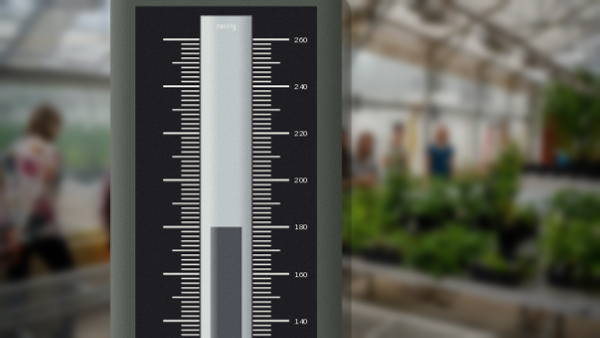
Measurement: 180 mmHg
